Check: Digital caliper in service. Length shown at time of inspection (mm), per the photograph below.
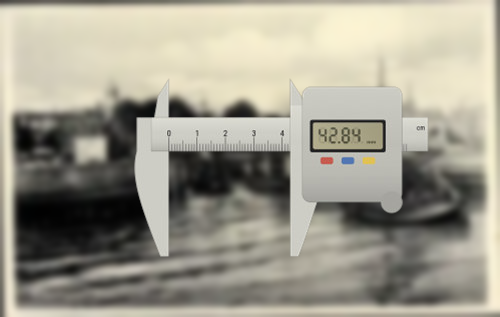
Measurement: 42.84 mm
